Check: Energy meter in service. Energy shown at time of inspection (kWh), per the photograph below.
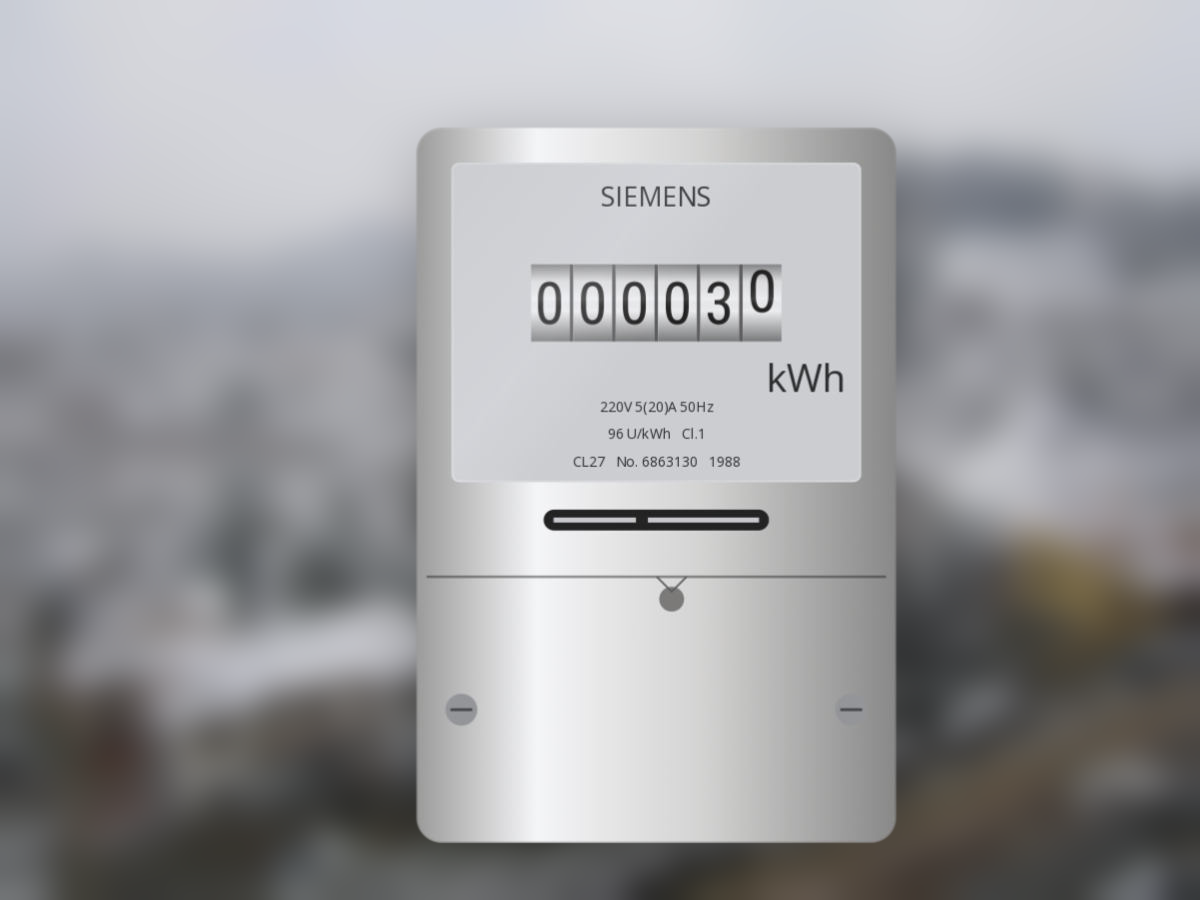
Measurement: 30 kWh
